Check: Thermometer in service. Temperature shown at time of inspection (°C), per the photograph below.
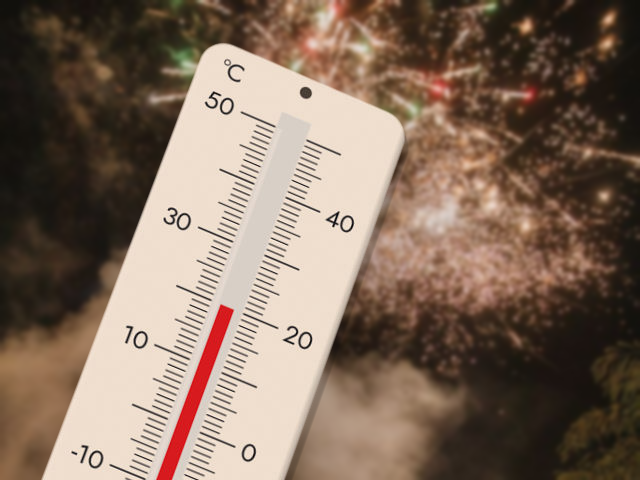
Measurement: 20 °C
